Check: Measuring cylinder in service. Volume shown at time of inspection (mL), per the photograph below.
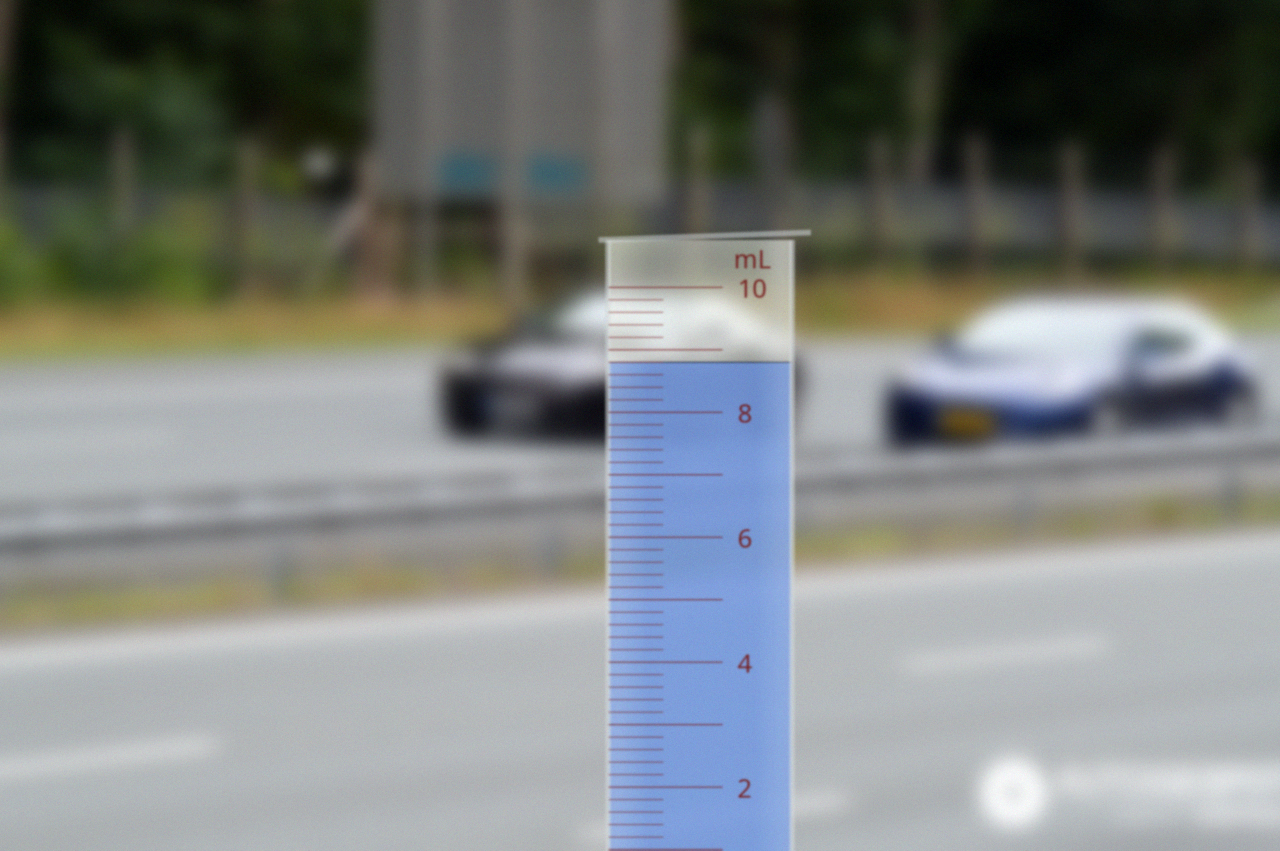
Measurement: 8.8 mL
